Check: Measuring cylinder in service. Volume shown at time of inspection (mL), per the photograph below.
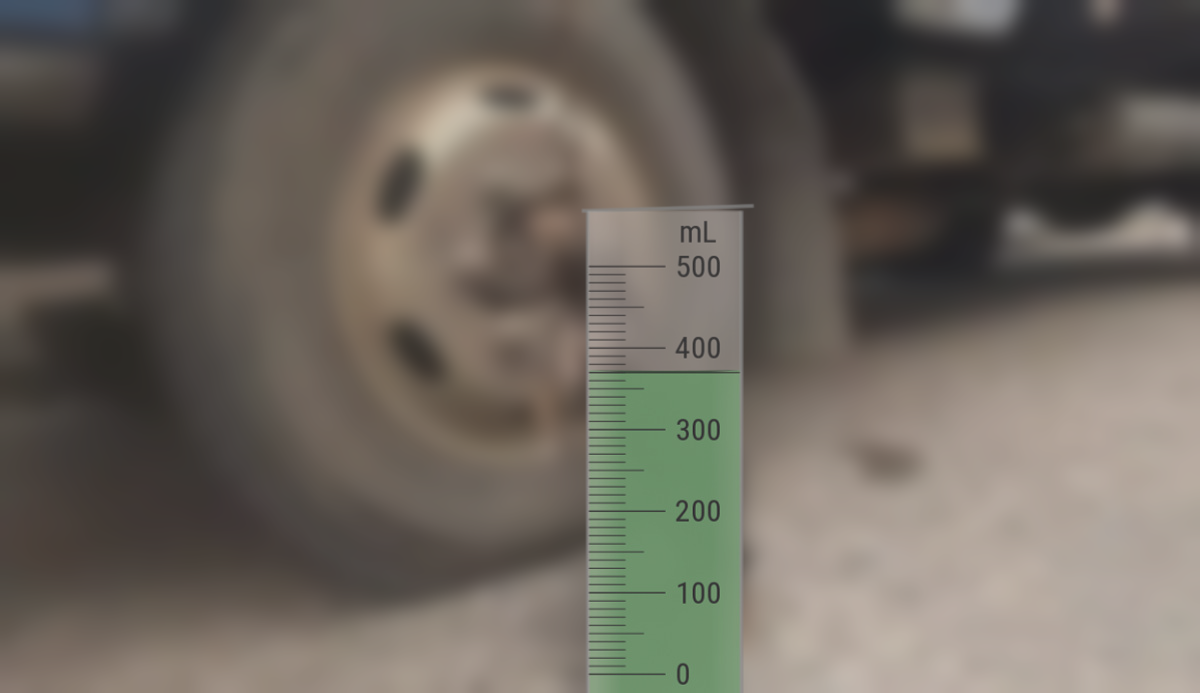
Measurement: 370 mL
